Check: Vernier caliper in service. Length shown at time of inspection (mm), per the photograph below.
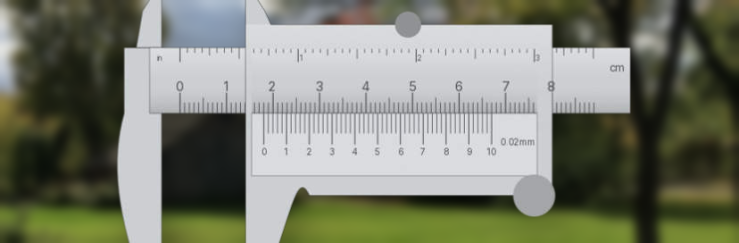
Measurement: 18.0 mm
